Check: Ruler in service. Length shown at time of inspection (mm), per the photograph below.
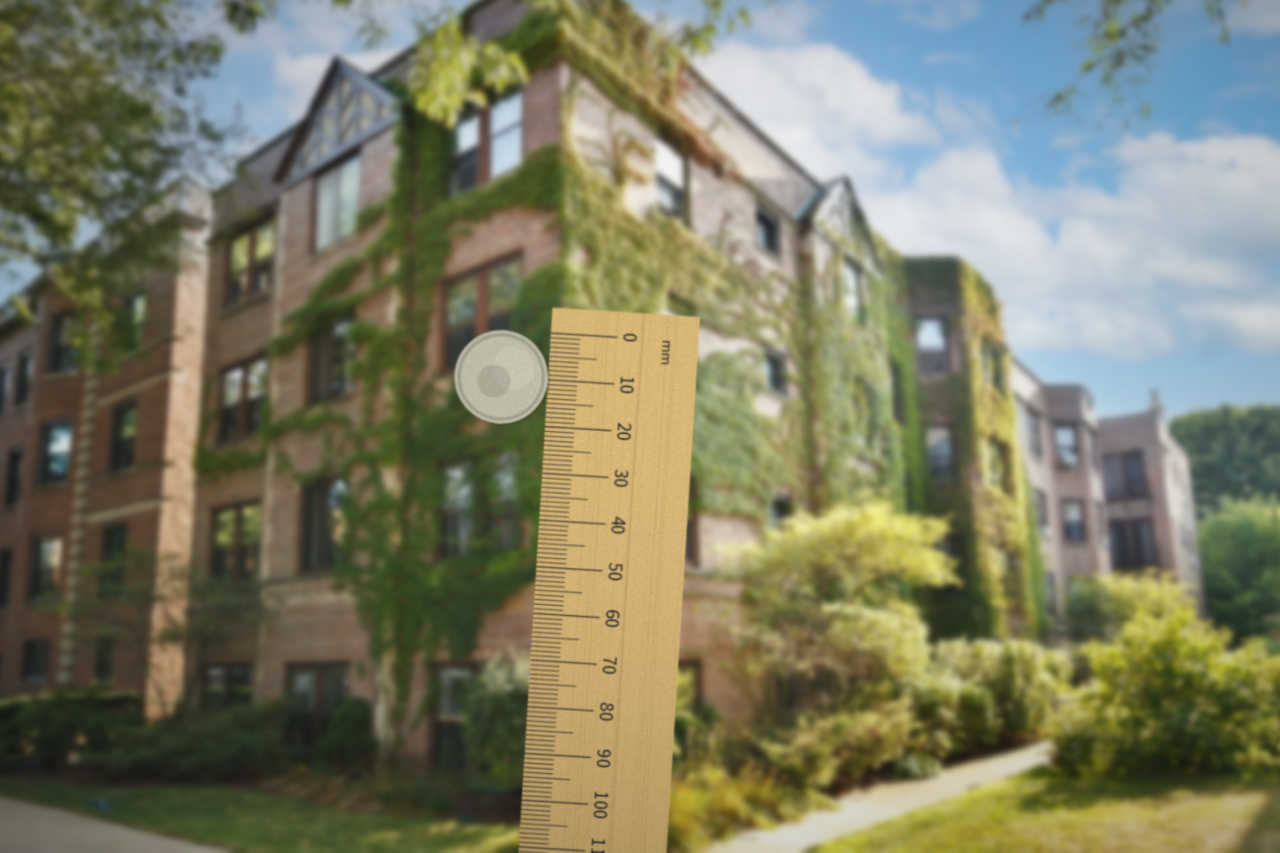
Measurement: 20 mm
